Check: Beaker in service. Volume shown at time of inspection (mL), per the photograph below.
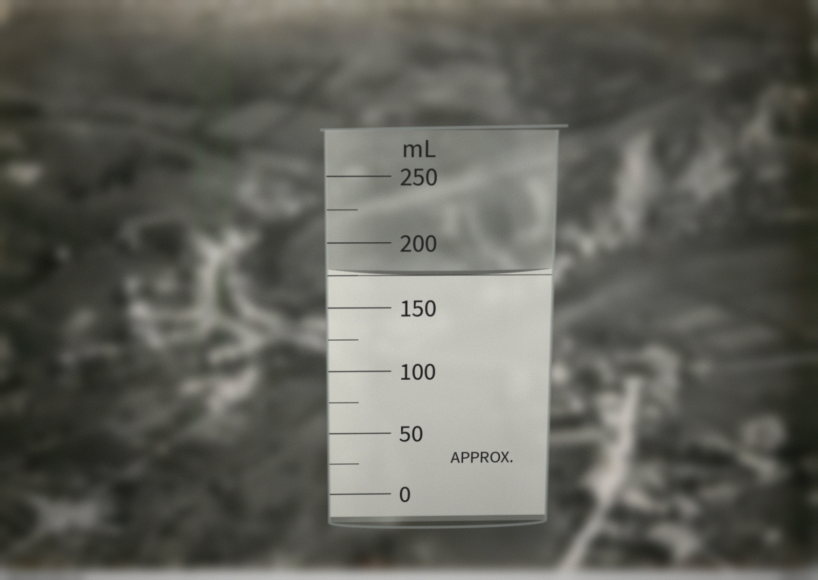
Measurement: 175 mL
